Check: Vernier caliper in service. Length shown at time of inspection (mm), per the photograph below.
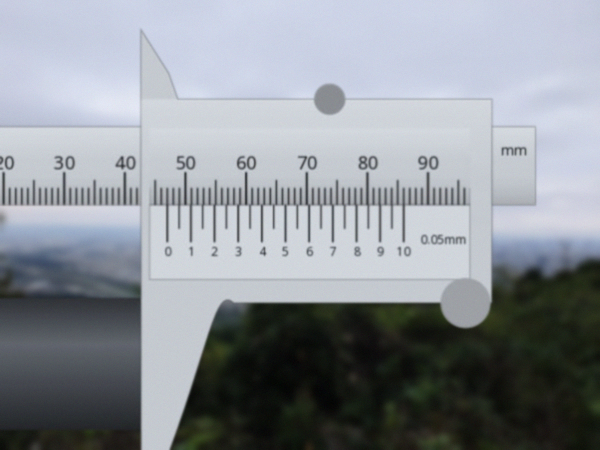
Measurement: 47.0 mm
